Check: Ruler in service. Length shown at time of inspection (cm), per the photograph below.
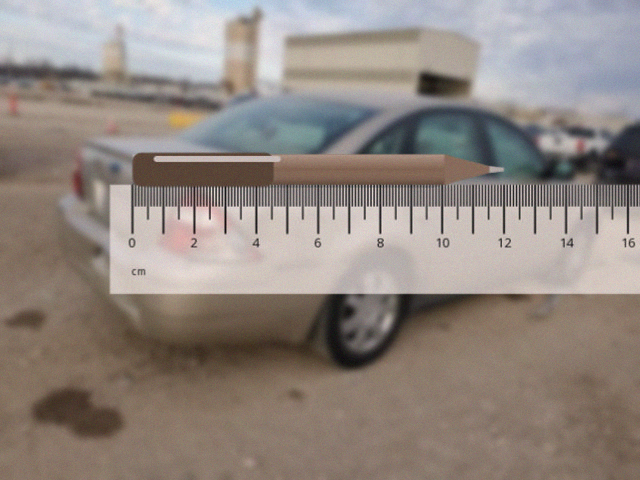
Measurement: 12 cm
